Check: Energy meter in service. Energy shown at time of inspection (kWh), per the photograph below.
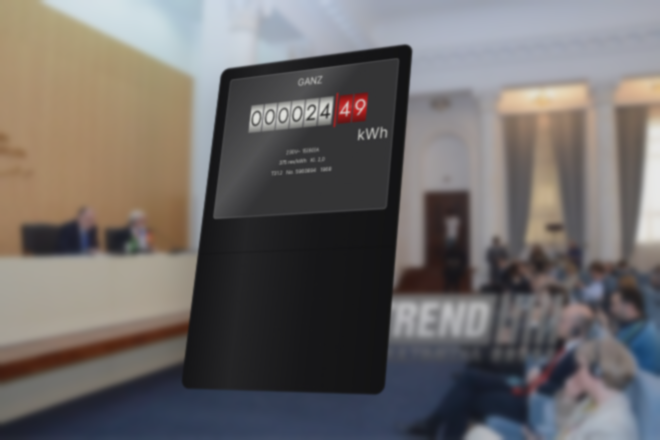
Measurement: 24.49 kWh
